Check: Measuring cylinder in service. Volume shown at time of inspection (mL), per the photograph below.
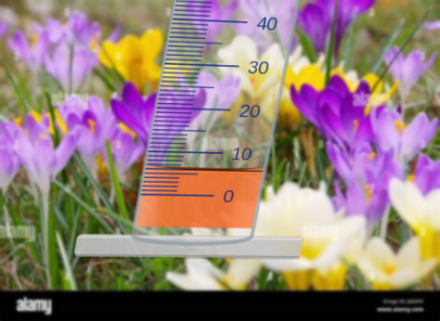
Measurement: 6 mL
